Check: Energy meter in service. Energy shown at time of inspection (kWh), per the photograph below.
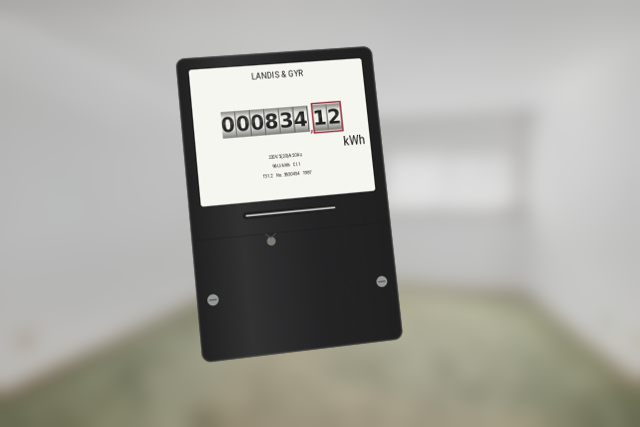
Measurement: 834.12 kWh
